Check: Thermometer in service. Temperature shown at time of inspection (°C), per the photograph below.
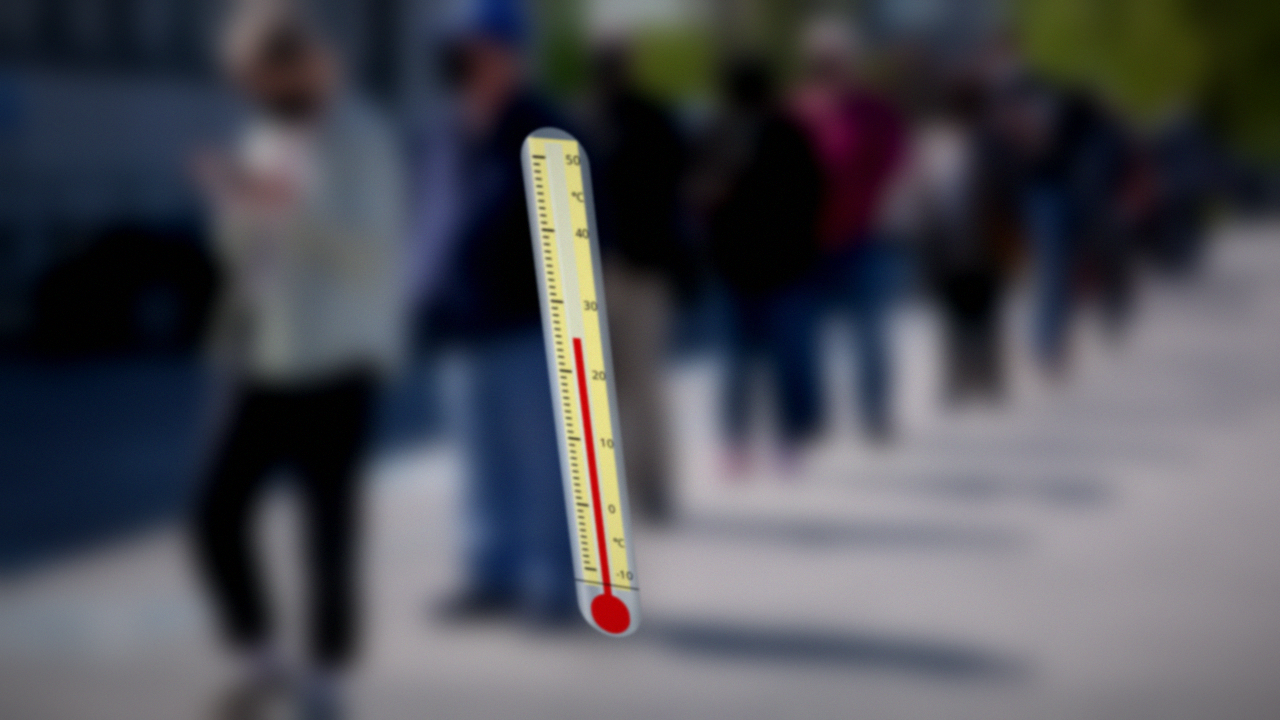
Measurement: 25 °C
